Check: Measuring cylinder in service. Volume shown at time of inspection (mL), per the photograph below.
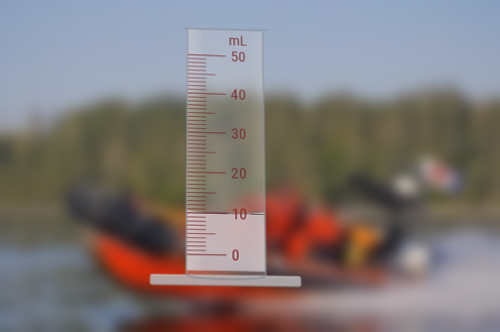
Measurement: 10 mL
